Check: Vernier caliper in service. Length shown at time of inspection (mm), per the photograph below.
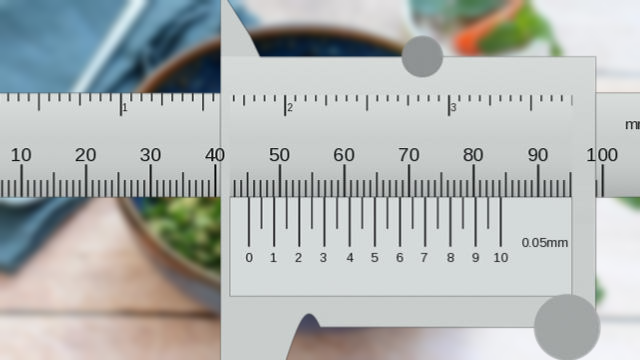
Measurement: 45.2 mm
